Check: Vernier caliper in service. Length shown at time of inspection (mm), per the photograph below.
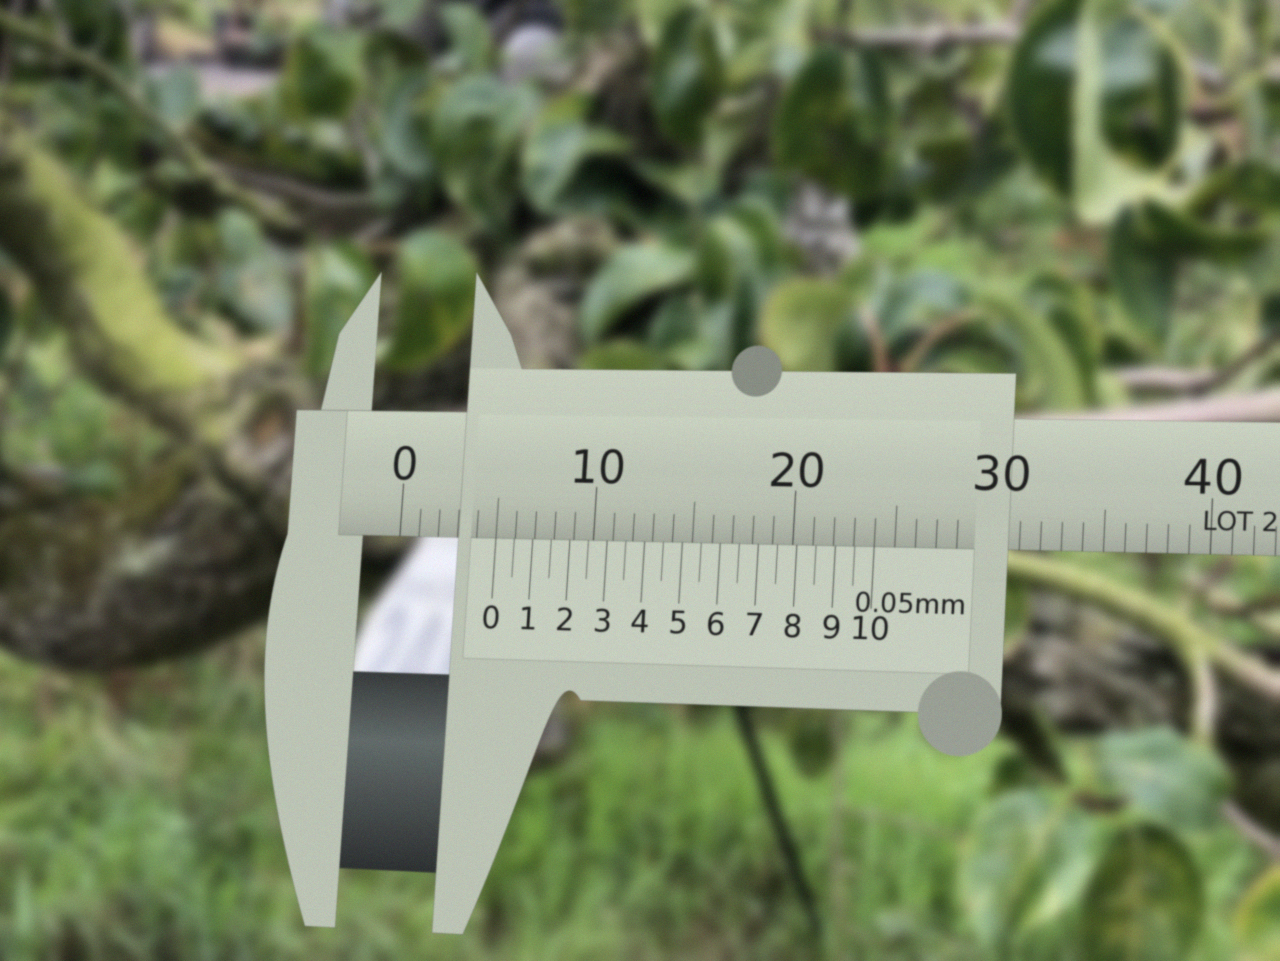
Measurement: 5.0 mm
